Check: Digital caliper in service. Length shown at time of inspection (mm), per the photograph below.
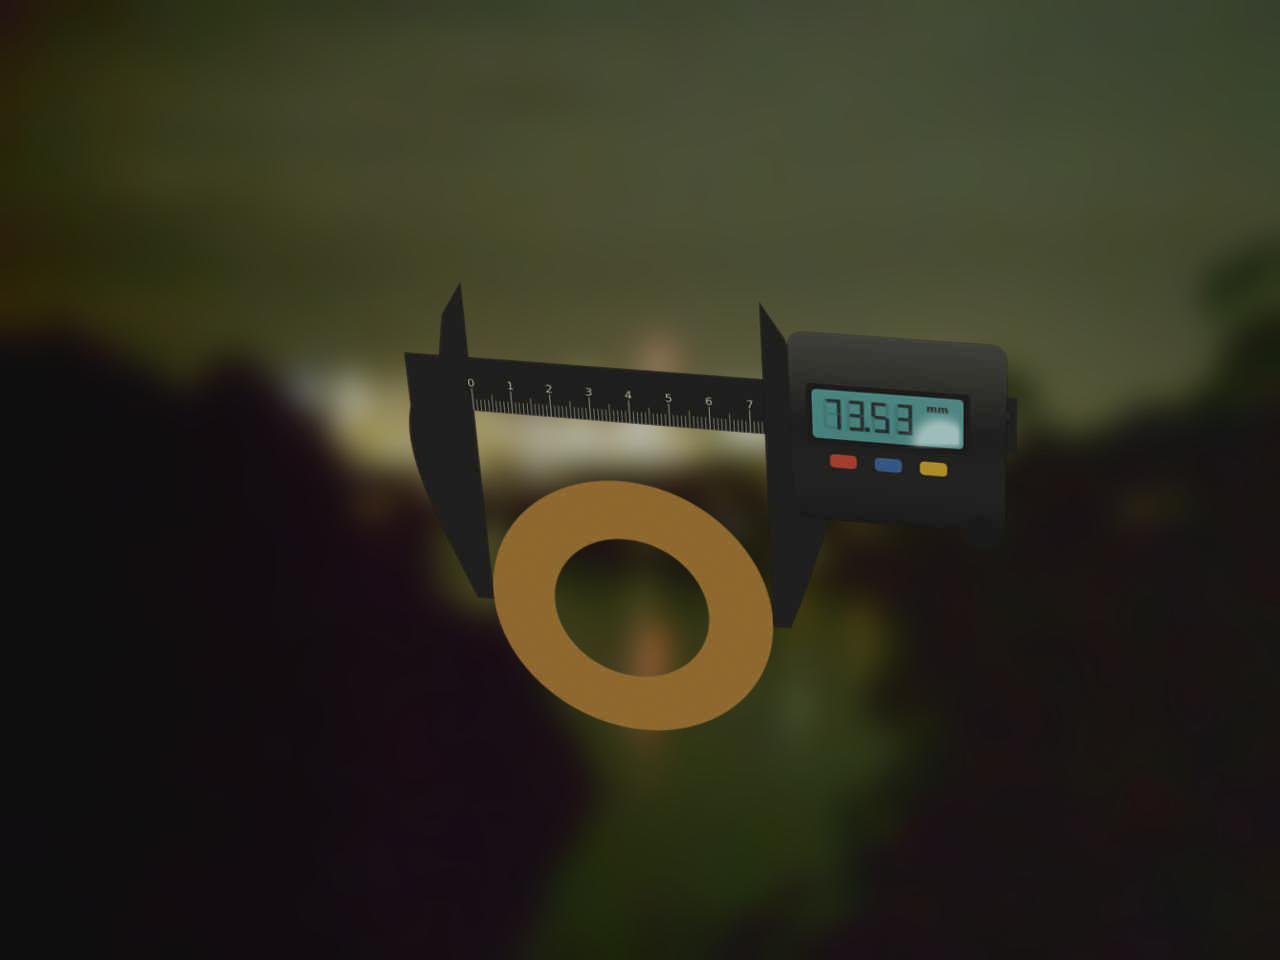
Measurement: 73.53 mm
